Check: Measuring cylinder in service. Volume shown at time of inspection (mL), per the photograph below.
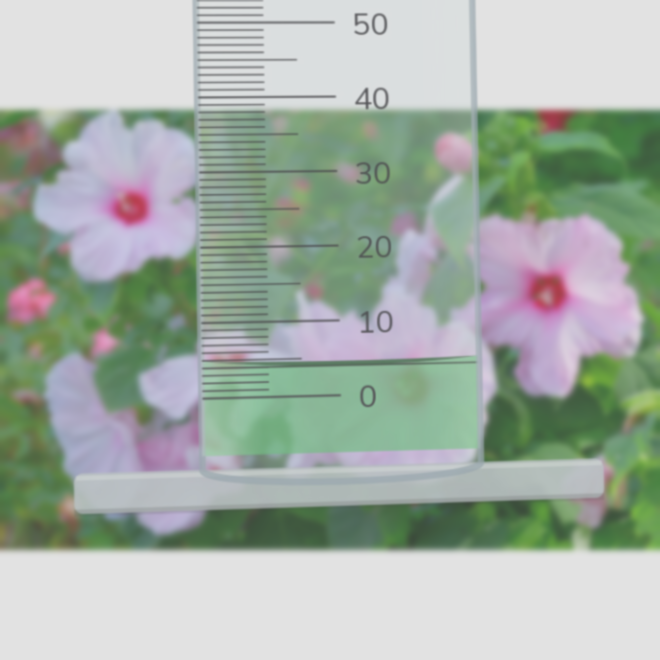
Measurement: 4 mL
